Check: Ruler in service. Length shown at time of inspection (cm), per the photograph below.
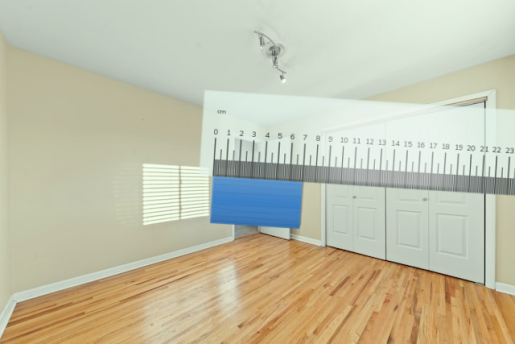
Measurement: 7 cm
